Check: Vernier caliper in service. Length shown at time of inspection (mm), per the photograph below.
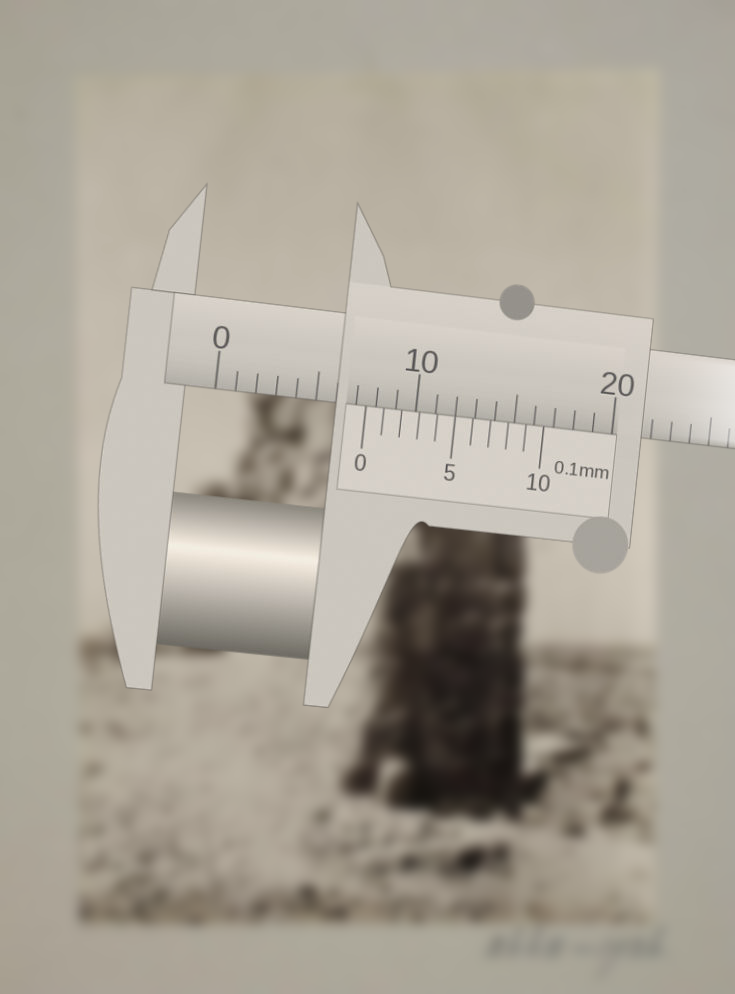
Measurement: 7.5 mm
